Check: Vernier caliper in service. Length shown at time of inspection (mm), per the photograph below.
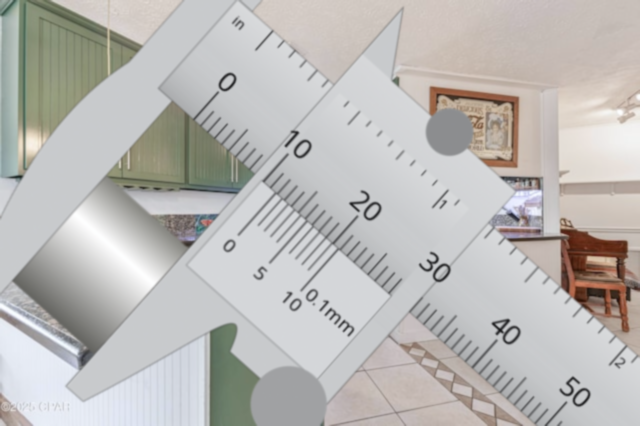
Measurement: 11.8 mm
